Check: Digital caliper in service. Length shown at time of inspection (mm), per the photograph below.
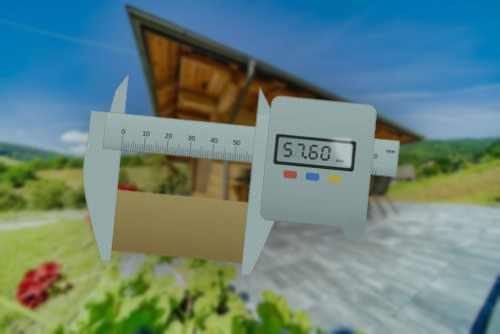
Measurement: 57.60 mm
